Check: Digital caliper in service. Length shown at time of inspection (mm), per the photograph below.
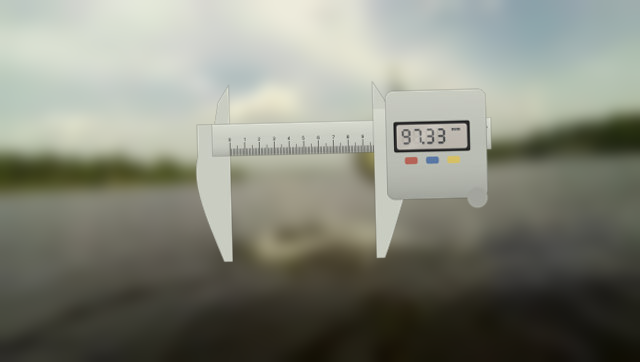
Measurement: 97.33 mm
